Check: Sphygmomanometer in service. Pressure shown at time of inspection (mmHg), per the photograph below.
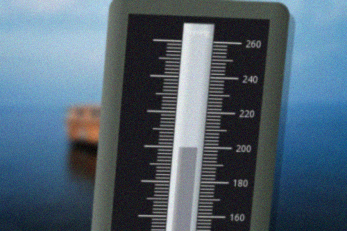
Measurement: 200 mmHg
